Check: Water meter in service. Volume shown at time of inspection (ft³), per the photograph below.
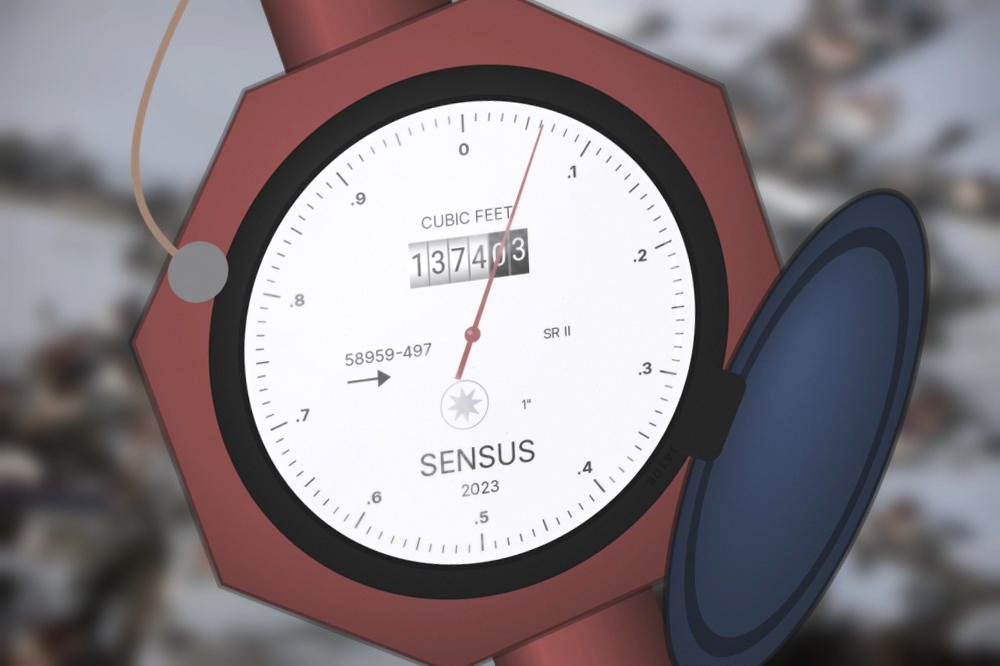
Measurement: 137403.06 ft³
